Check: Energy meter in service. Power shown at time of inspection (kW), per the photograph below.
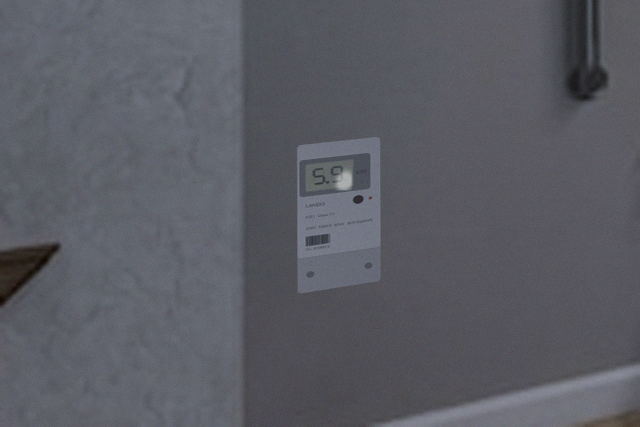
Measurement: 5.9 kW
